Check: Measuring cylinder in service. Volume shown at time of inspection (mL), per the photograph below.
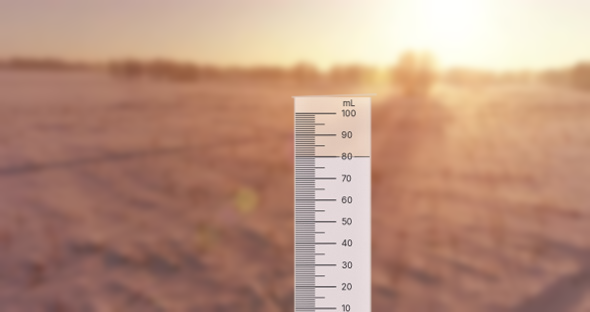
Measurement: 80 mL
